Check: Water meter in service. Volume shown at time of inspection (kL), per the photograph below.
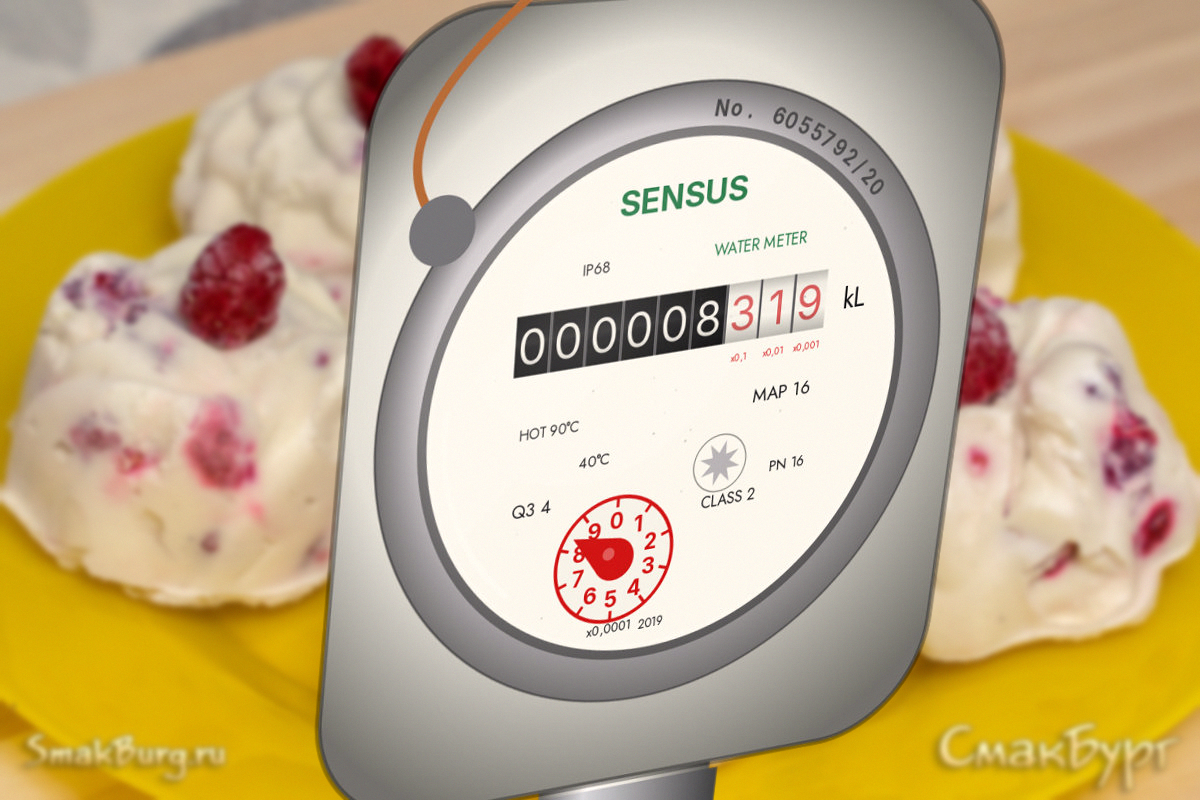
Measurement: 8.3198 kL
